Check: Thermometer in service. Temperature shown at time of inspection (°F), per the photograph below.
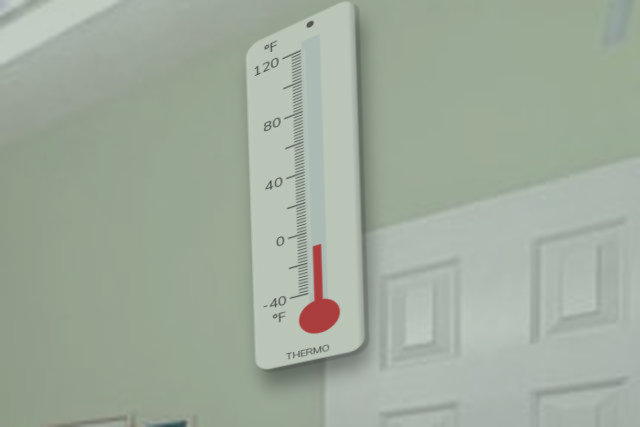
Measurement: -10 °F
